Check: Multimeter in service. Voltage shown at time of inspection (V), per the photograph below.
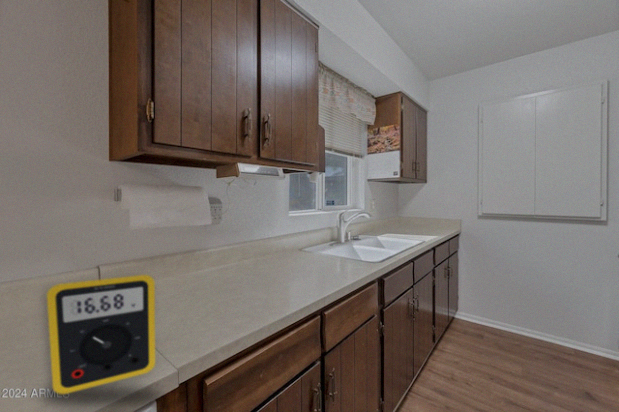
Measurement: 16.68 V
